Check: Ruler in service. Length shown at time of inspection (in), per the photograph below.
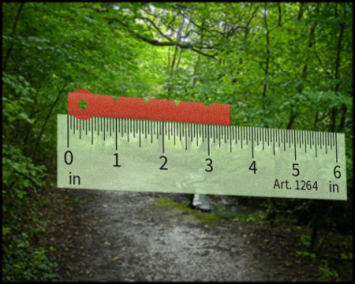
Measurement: 3.5 in
